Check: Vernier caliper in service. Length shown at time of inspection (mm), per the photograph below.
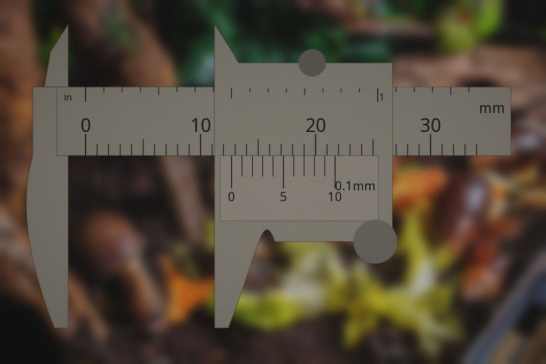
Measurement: 12.7 mm
